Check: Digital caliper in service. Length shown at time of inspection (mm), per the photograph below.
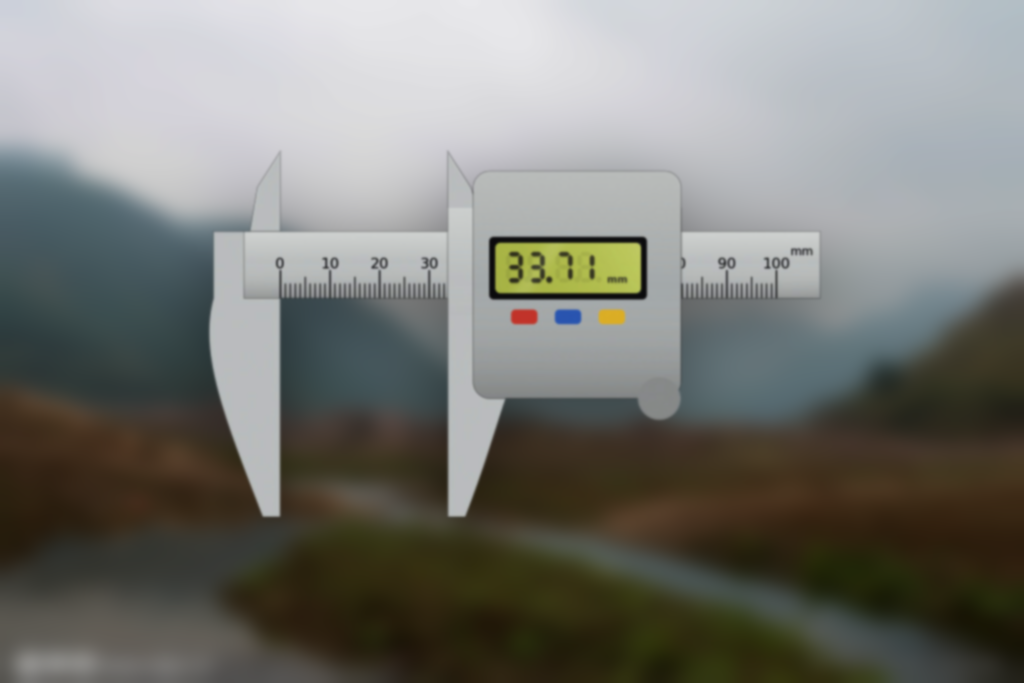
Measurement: 33.71 mm
